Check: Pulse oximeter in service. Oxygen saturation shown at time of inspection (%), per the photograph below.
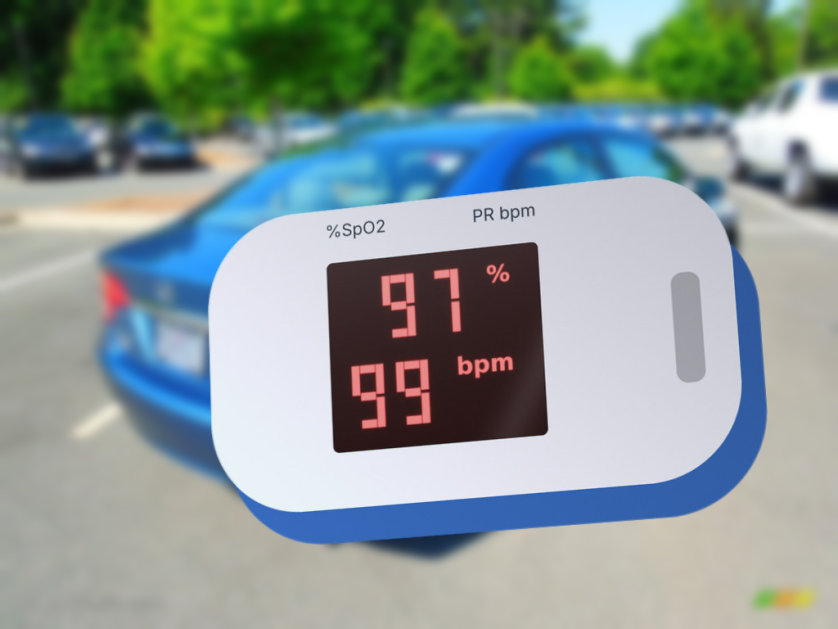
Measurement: 97 %
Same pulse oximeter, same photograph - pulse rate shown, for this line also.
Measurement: 99 bpm
